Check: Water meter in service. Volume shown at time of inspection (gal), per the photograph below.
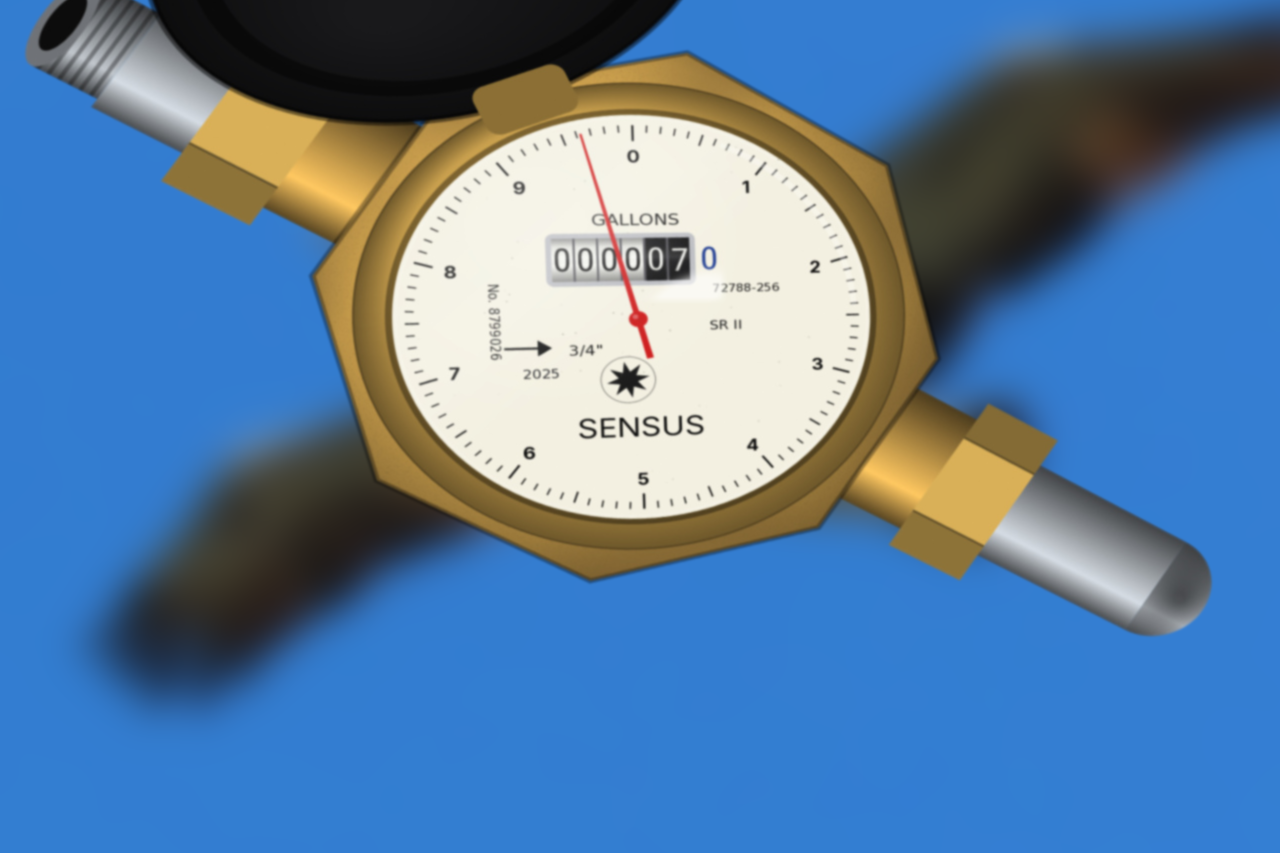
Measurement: 69.6 gal
